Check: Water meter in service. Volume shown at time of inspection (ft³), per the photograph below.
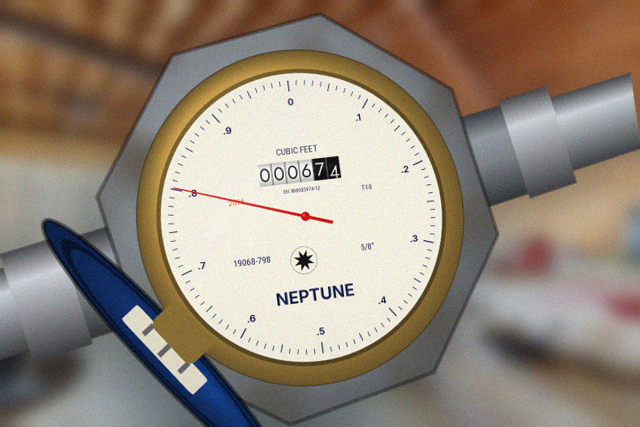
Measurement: 673.80 ft³
